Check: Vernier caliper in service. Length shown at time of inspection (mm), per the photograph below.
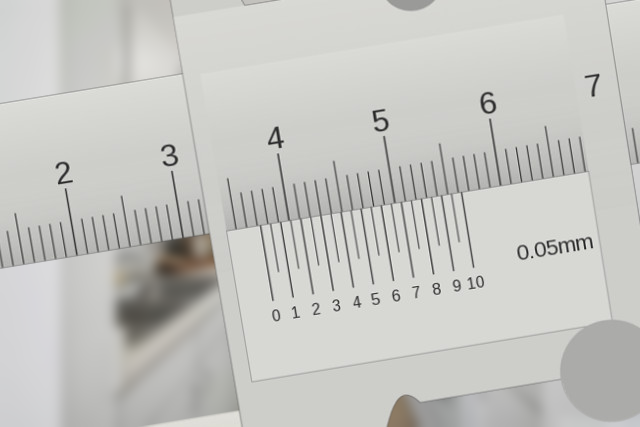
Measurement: 37.3 mm
